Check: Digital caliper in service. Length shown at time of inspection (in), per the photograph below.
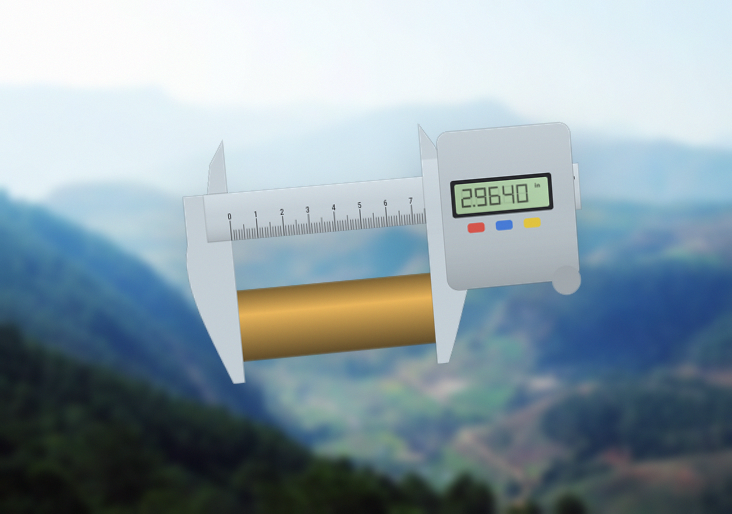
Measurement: 2.9640 in
